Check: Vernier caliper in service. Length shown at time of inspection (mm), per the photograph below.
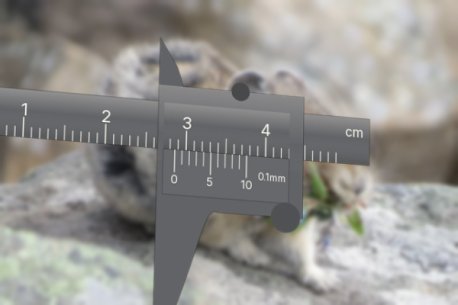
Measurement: 28.6 mm
